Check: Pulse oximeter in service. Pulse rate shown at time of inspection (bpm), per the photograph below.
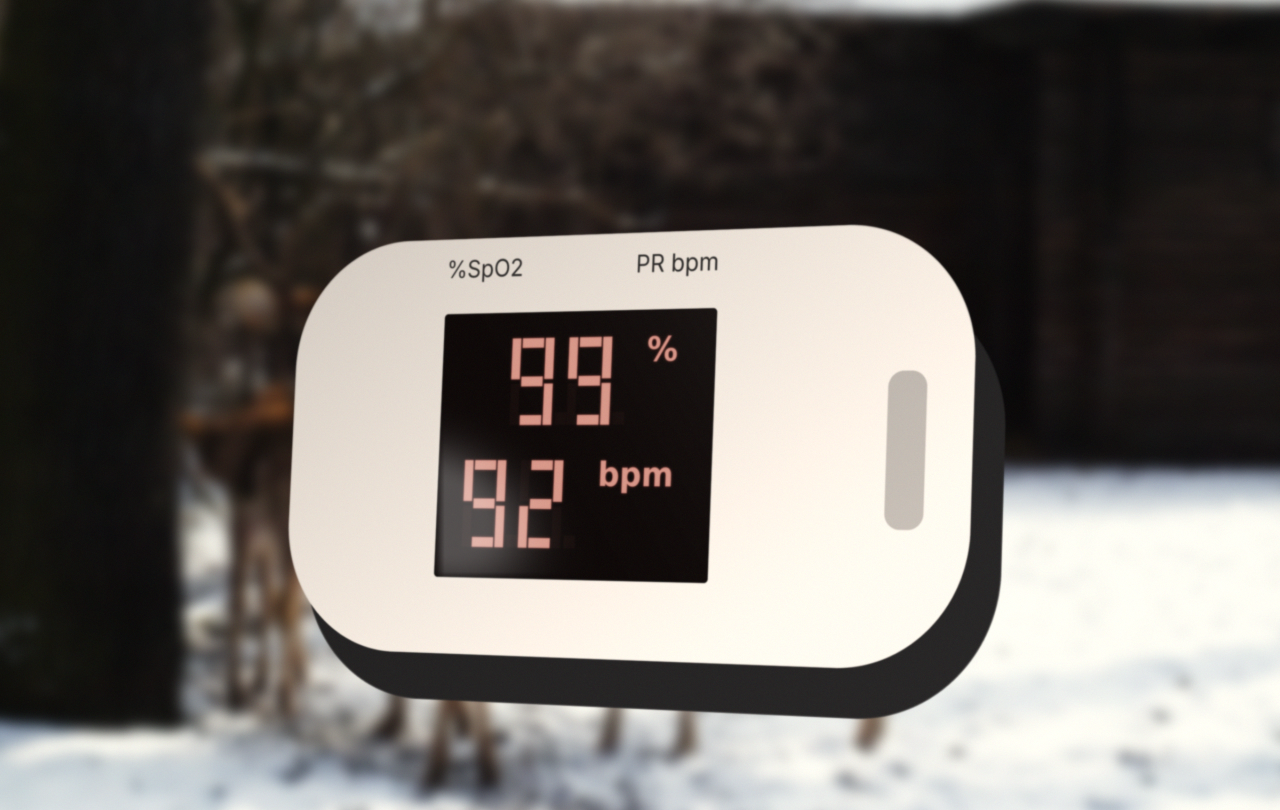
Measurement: 92 bpm
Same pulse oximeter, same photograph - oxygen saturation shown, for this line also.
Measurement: 99 %
